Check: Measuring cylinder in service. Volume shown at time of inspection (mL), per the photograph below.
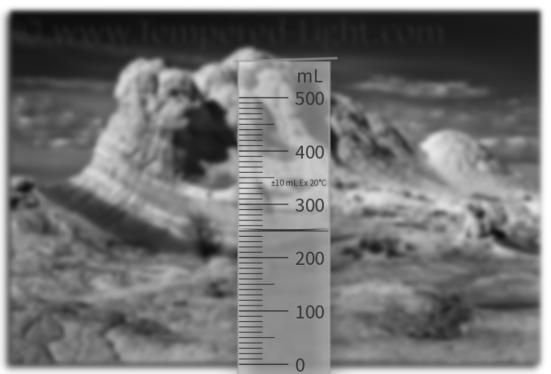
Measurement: 250 mL
